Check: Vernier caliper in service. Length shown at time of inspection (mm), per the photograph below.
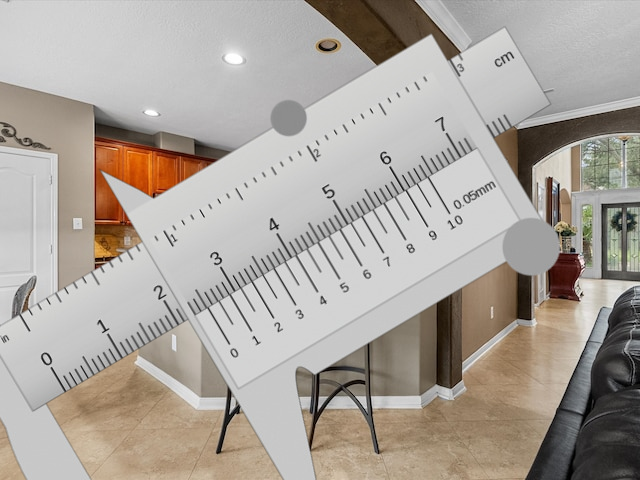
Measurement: 25.2 mm
